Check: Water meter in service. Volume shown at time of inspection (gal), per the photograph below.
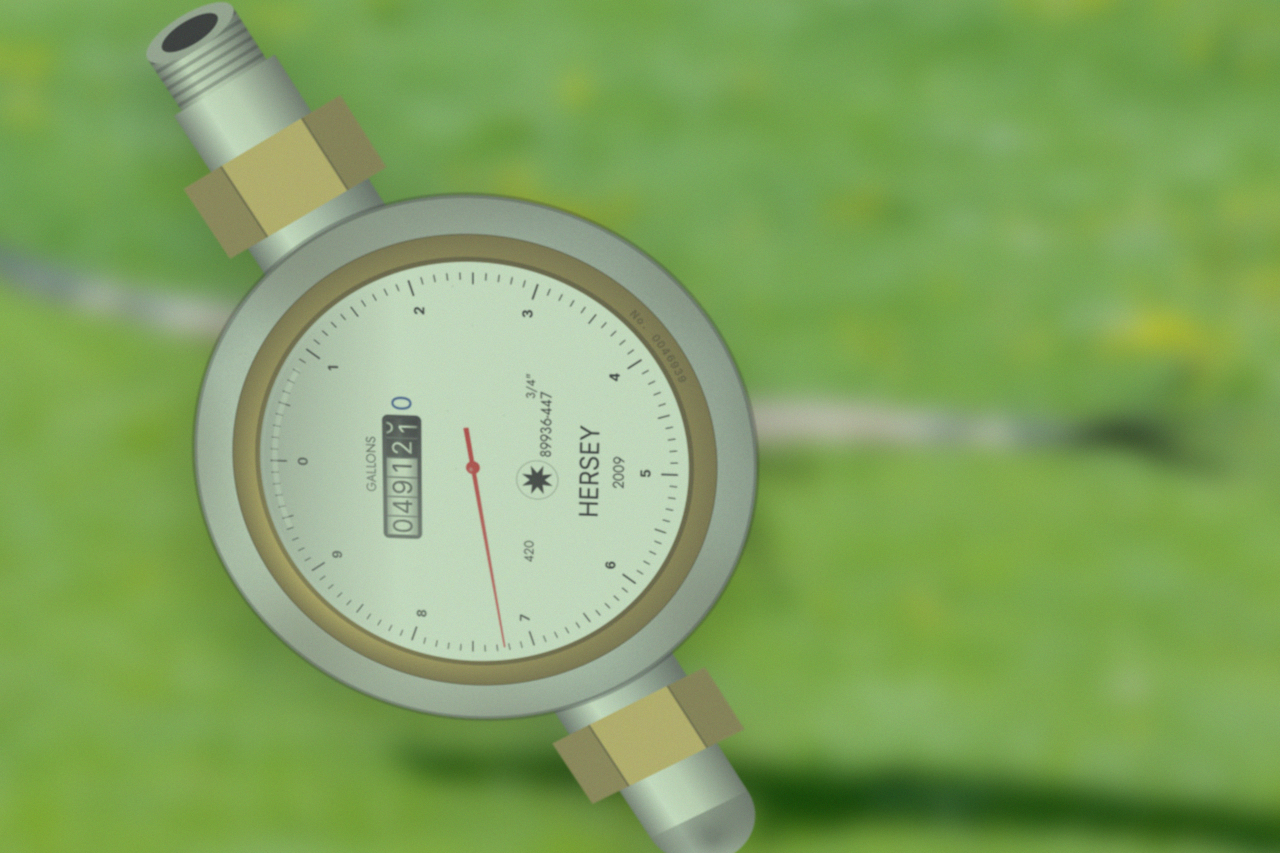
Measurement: 491207.2 gal
